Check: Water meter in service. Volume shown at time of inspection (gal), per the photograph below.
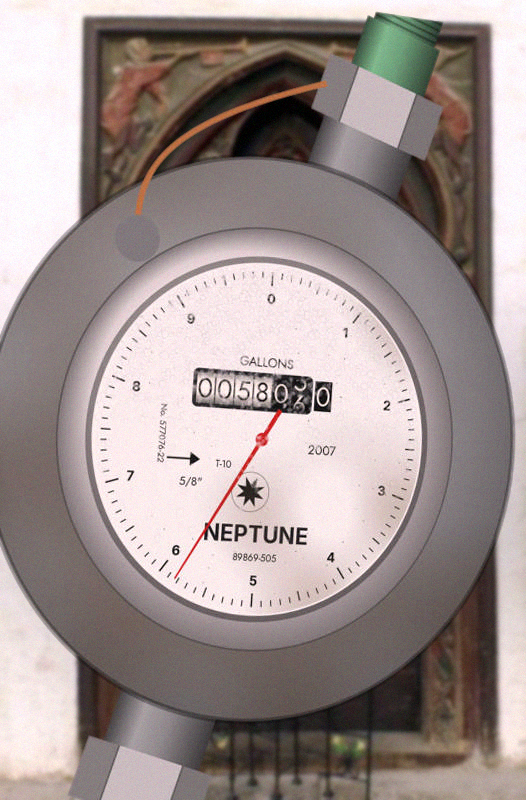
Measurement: 58055.8 gal
